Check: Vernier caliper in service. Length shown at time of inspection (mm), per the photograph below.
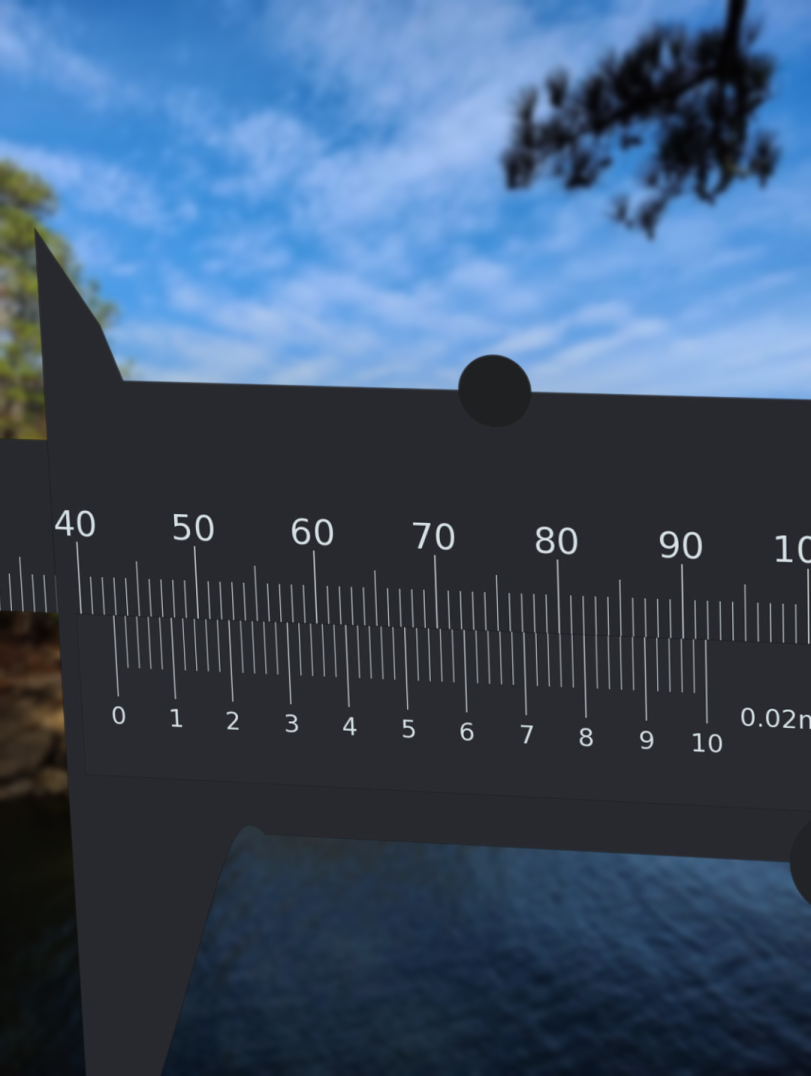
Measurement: 42.8 mm
